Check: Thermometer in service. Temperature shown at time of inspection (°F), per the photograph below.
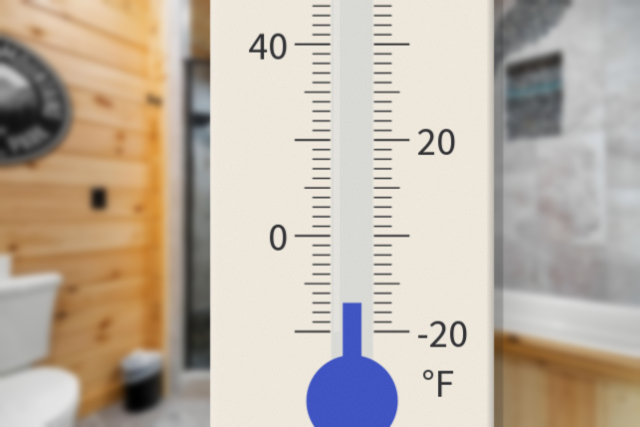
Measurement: -14 °F
